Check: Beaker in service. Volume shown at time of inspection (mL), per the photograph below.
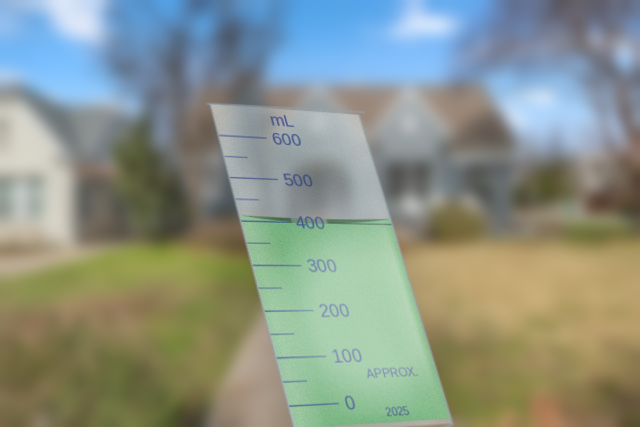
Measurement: 400 mL
